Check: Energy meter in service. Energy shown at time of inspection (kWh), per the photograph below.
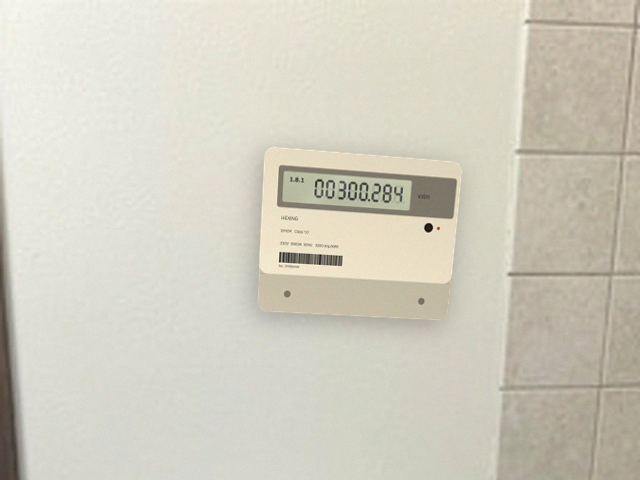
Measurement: 300.284 kWh
